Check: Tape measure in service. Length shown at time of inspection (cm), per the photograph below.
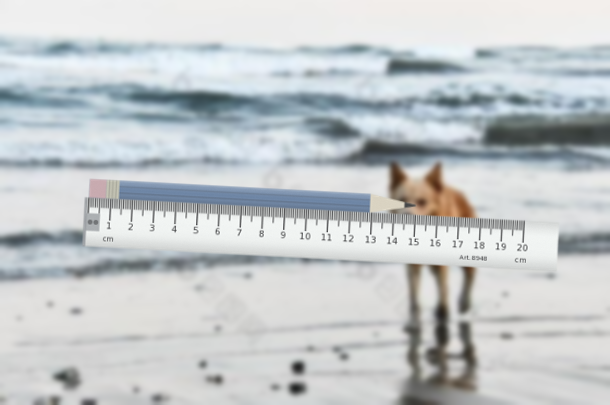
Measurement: 15 cm
